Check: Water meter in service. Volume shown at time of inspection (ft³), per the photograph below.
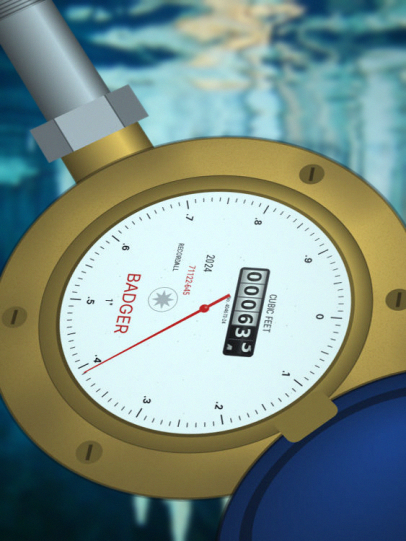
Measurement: 633.39 ft³
